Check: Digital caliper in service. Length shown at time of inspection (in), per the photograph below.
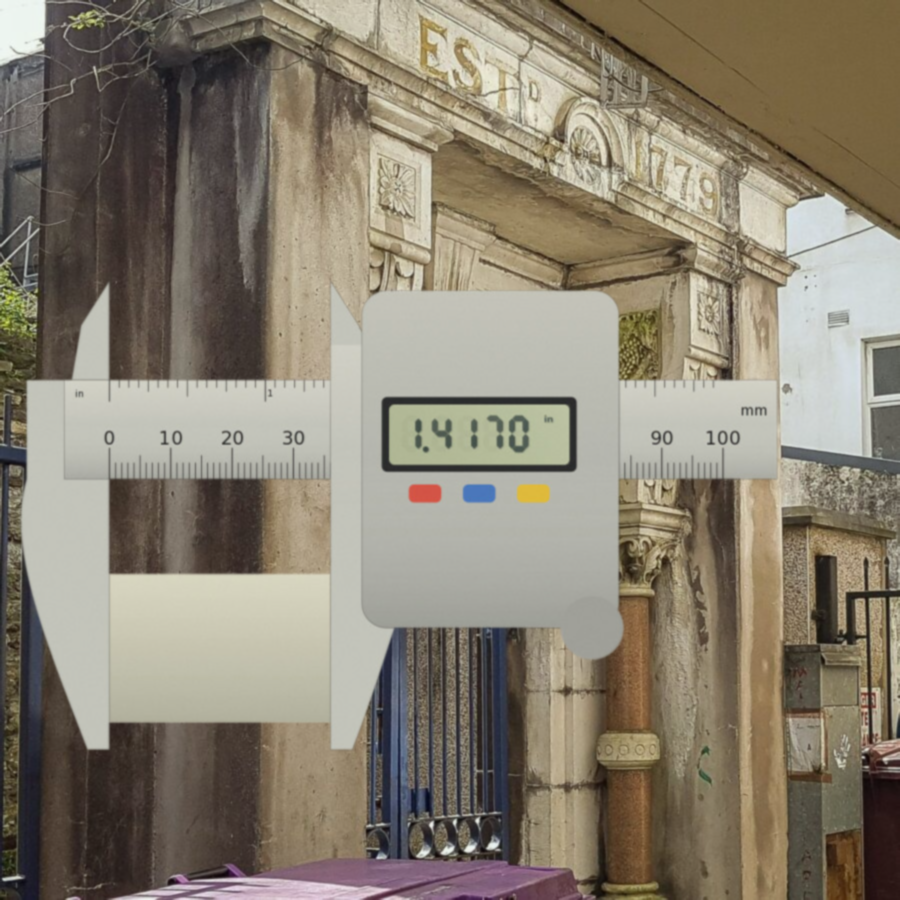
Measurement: 1.4170 in
